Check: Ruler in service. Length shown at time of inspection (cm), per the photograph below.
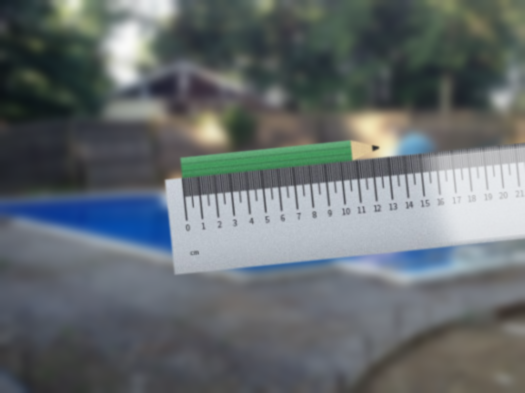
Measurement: 12.5 cm
